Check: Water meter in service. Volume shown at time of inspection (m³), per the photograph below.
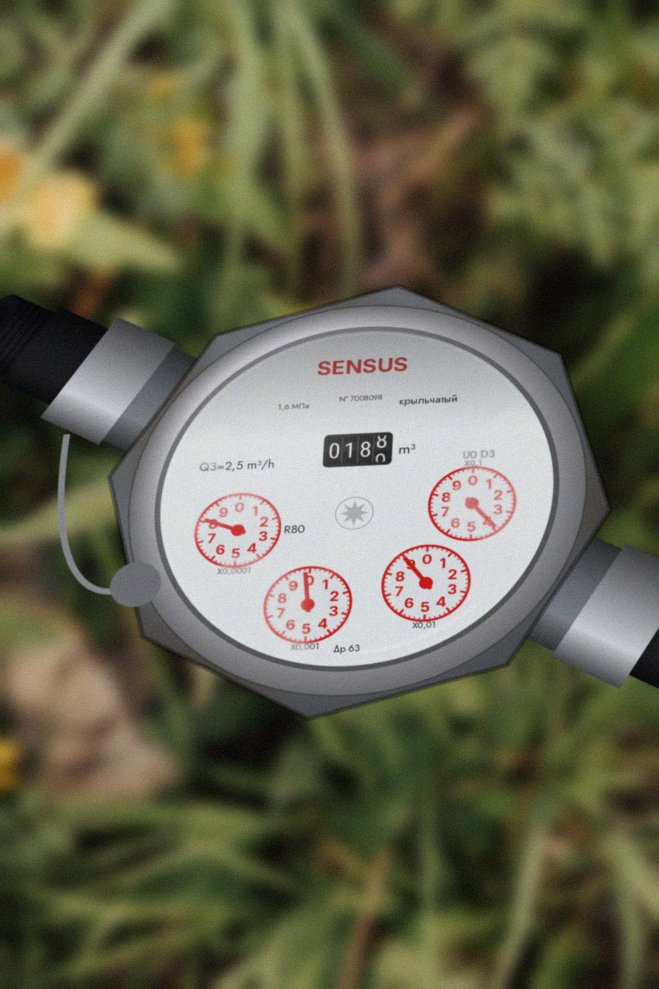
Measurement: 188.3898 m³
